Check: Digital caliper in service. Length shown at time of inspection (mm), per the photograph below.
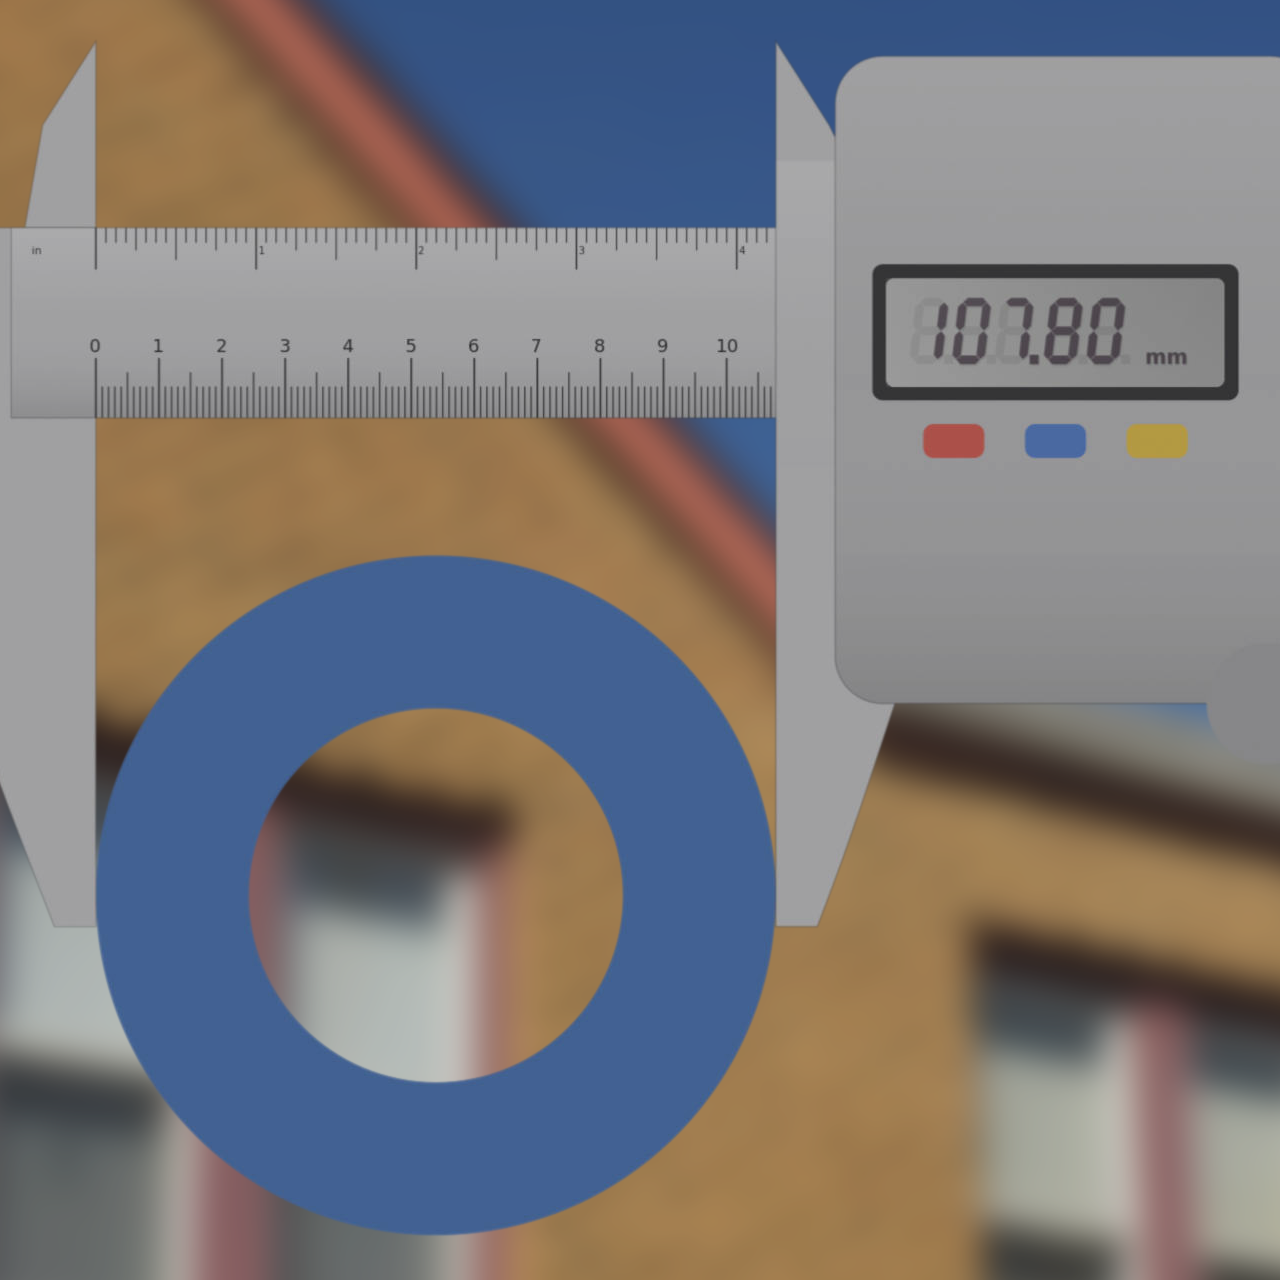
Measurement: 107.80 mm
